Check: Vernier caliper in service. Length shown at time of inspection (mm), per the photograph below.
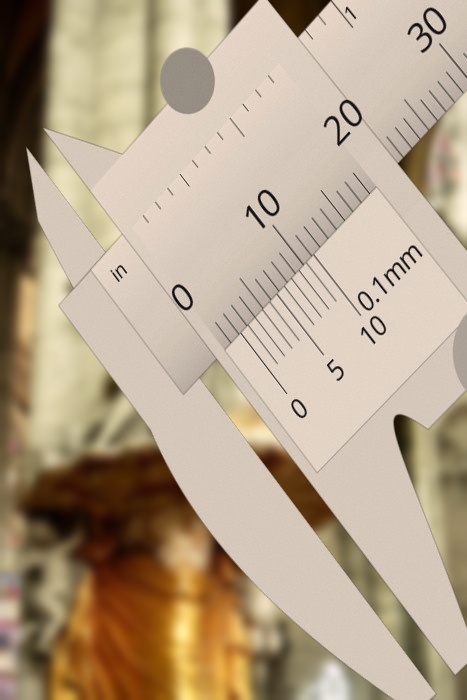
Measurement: 2.2 mm
